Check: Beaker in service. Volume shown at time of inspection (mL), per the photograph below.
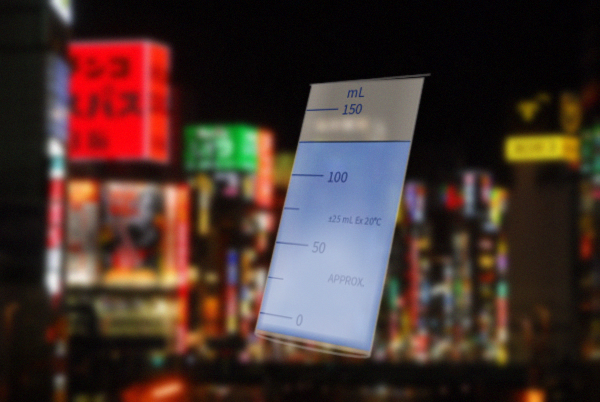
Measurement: 125 mL
